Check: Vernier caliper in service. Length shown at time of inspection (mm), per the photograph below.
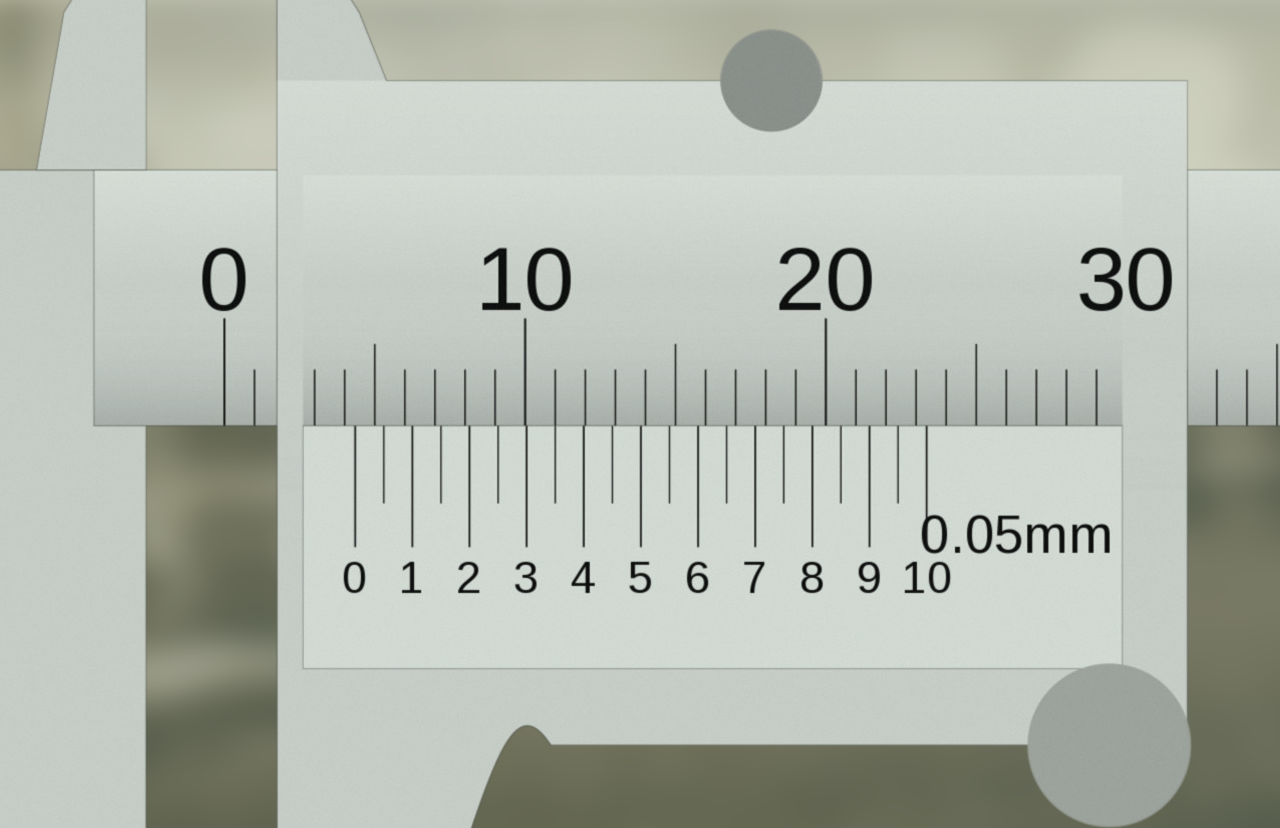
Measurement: 4.35 mm
